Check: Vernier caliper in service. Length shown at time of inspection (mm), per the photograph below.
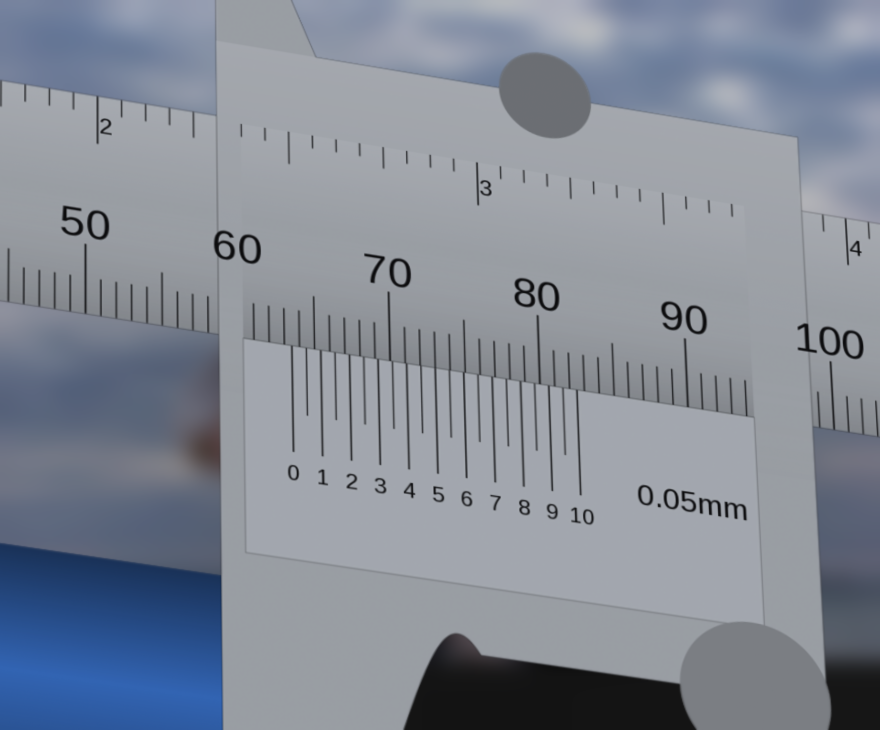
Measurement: 63.5 mm
